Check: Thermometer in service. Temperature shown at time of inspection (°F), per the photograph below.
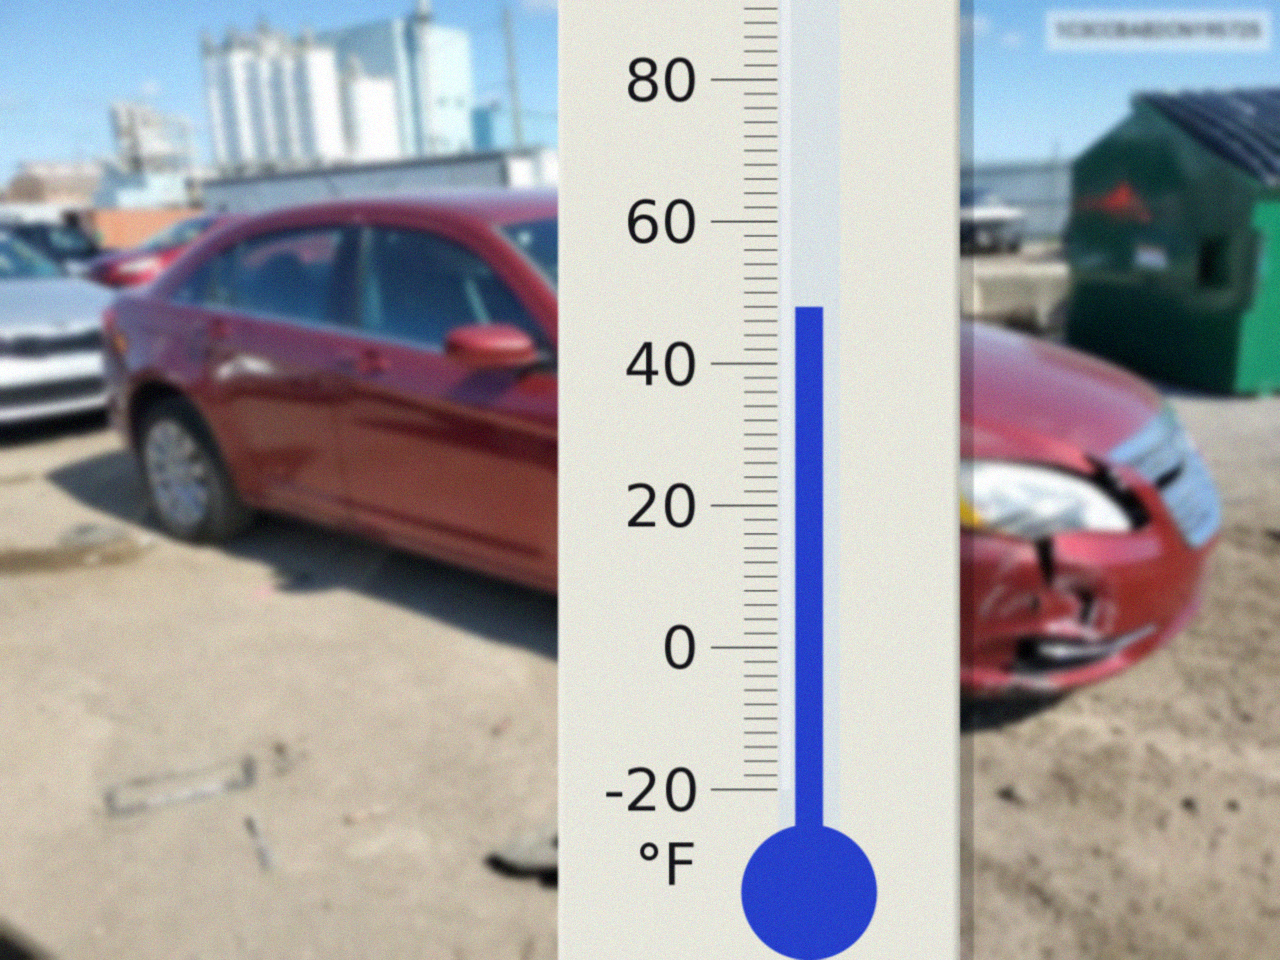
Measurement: 48 °F
